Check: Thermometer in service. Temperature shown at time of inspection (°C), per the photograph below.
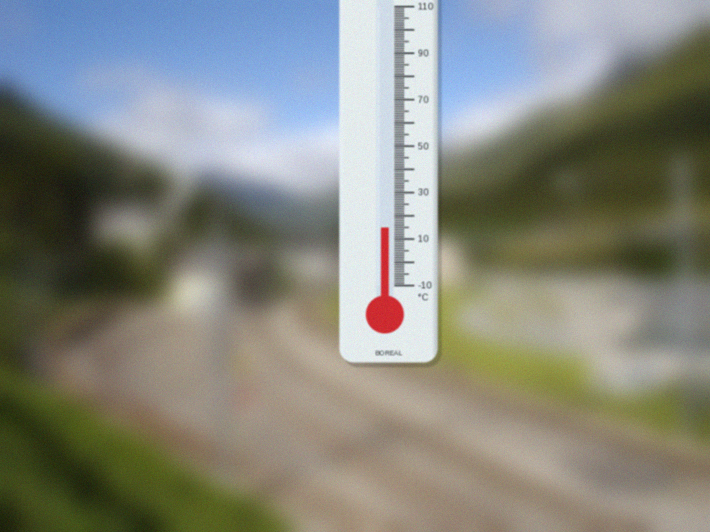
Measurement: 15 °C
